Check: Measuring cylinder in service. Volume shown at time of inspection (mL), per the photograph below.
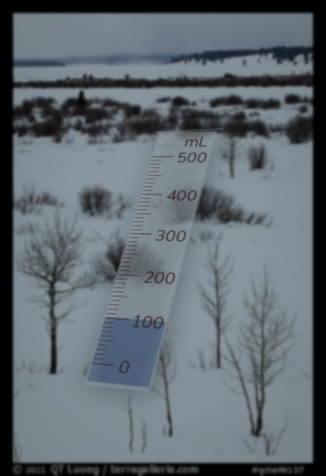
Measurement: 100 mL
